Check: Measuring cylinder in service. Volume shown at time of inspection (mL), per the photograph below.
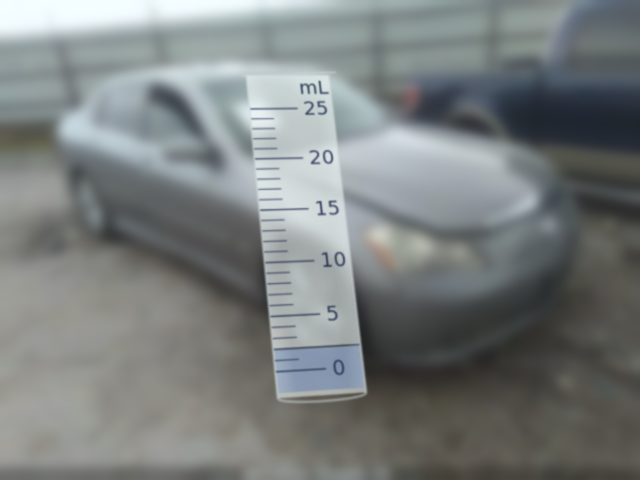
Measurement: 2 mL
